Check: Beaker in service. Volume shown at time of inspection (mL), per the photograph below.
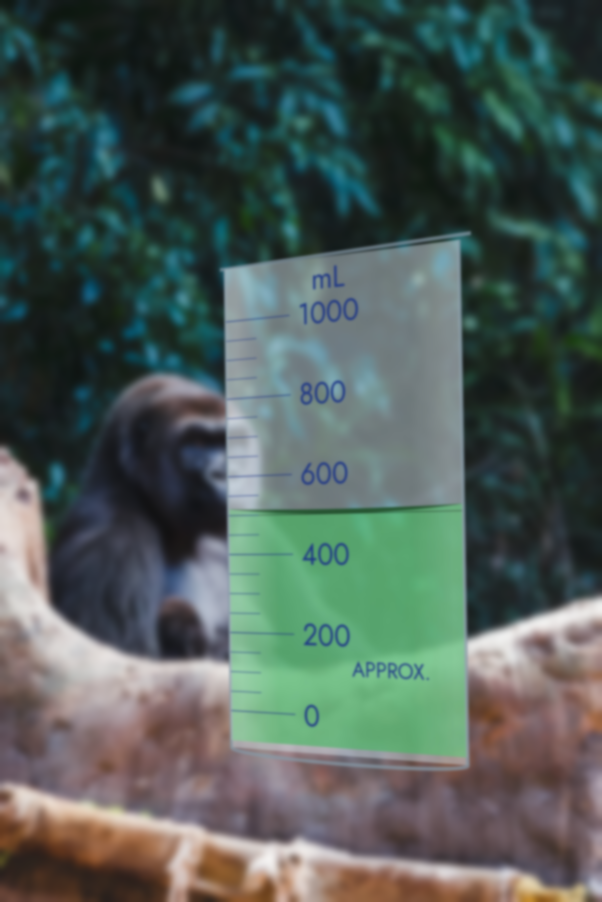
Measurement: 500 mL
